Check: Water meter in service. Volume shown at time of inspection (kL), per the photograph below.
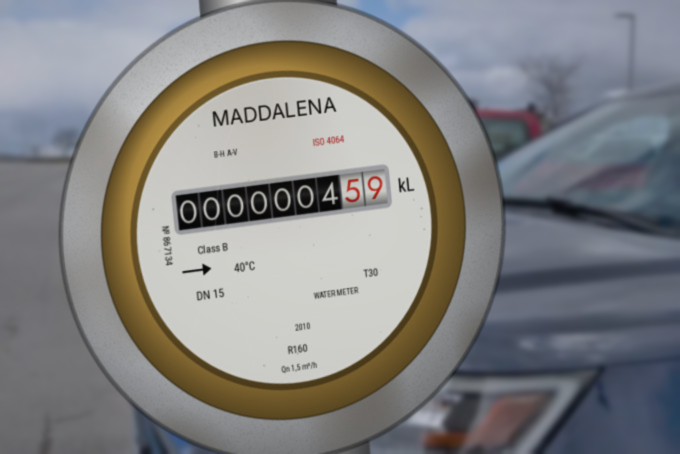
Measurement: 4.59 kL
